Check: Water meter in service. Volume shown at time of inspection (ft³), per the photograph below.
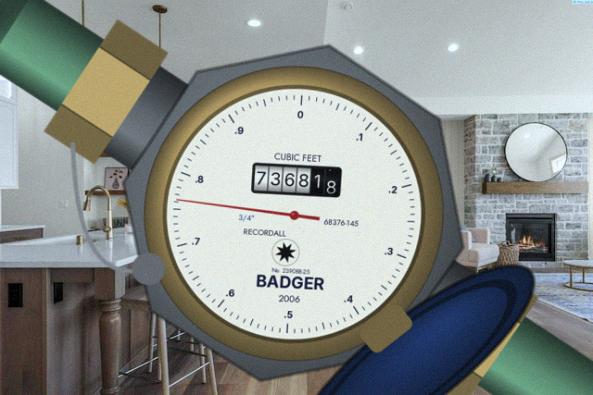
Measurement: 736817.76 ft³
